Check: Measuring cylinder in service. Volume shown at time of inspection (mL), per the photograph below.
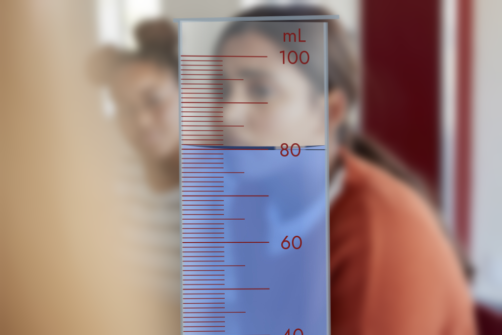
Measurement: 80 mL
